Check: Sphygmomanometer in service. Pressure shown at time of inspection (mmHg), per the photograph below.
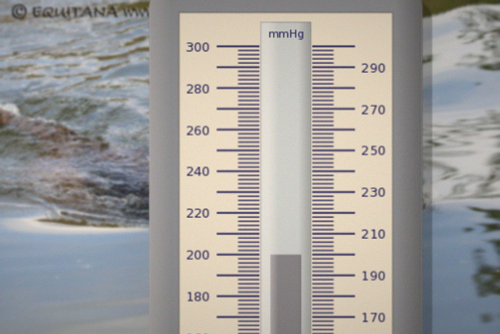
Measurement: 200 mmHg
